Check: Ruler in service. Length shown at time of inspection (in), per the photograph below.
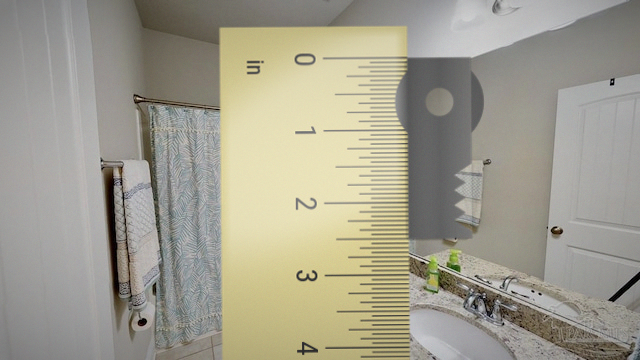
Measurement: 2.5 in
